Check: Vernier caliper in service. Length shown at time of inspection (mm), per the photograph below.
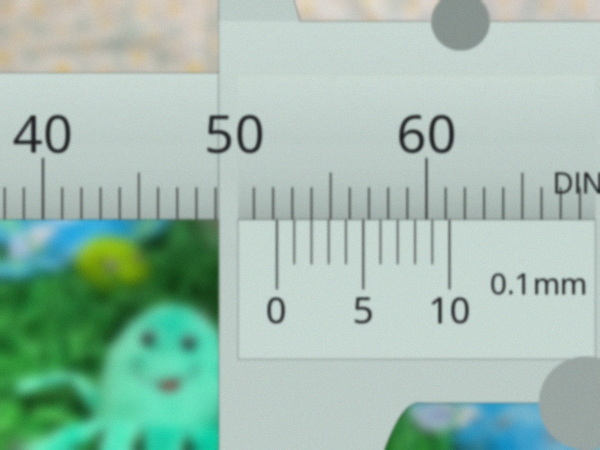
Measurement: 52.2 mm
